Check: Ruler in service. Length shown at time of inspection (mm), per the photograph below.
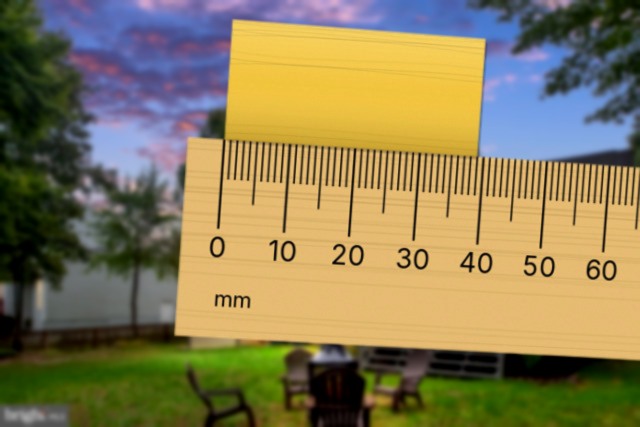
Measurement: 39 mm
